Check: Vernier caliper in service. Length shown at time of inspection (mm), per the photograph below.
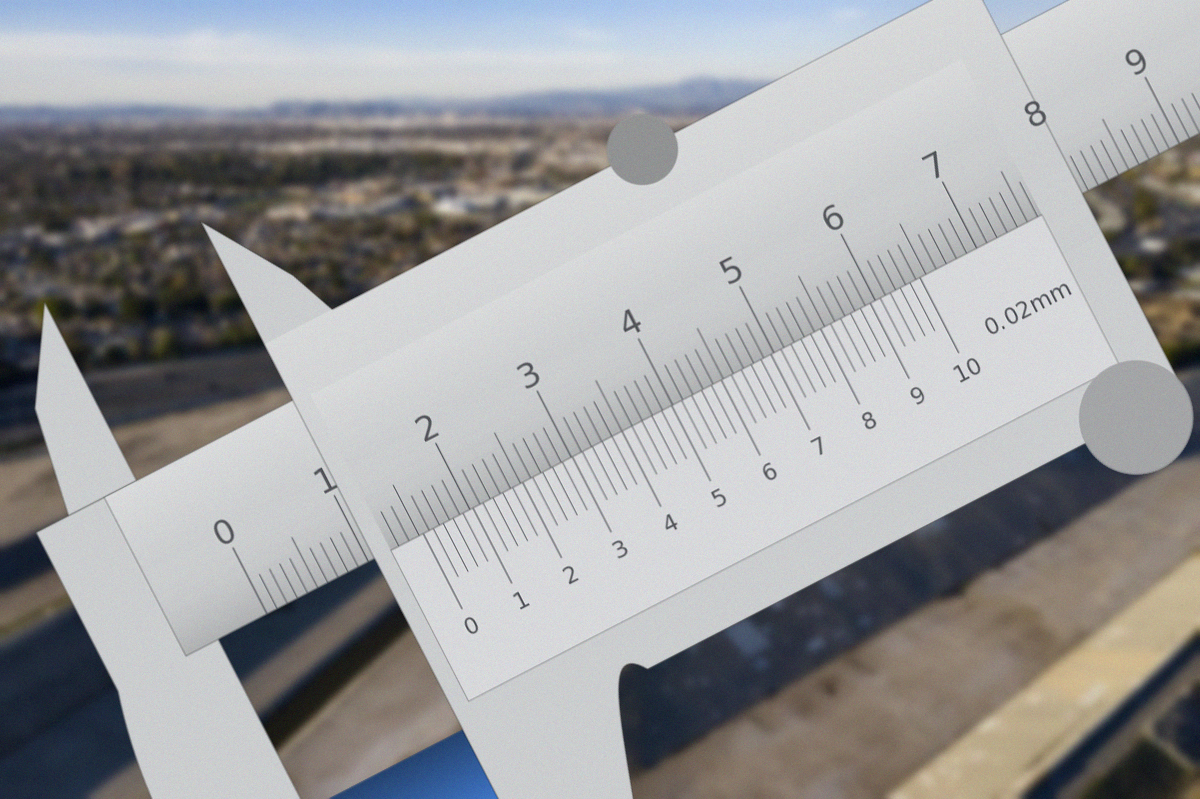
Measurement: 15.4 mm
